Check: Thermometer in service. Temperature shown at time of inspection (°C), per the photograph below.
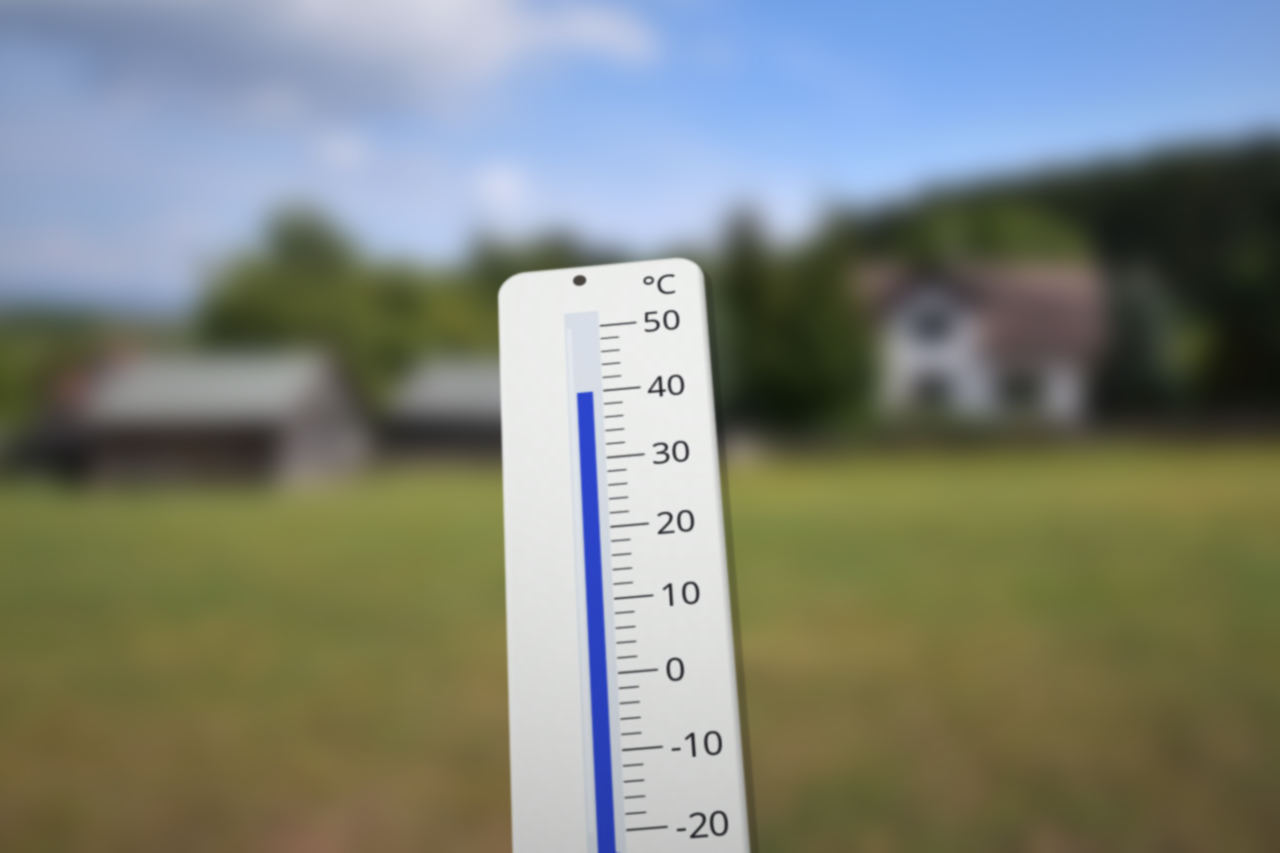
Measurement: 40 °C
